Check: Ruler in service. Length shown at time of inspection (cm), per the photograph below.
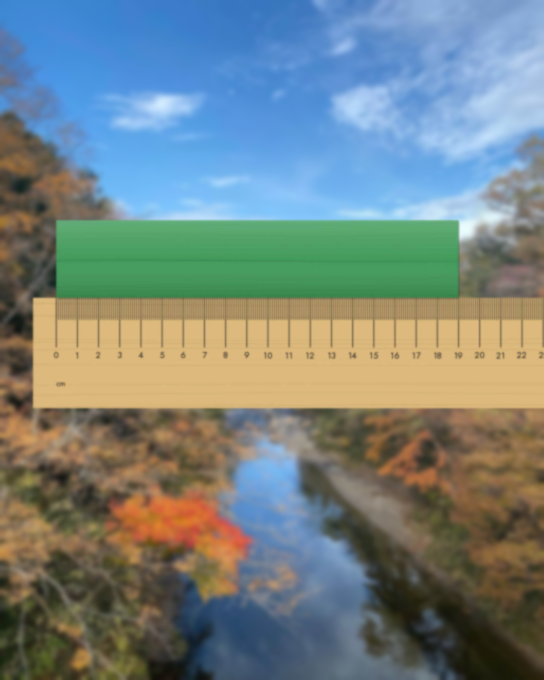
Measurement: 19 cm
